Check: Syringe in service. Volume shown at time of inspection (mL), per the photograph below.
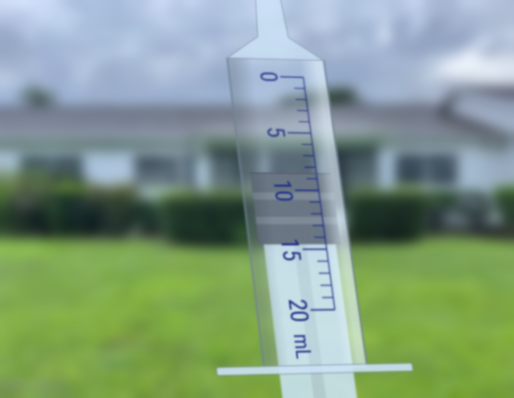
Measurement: 8.5 mL
